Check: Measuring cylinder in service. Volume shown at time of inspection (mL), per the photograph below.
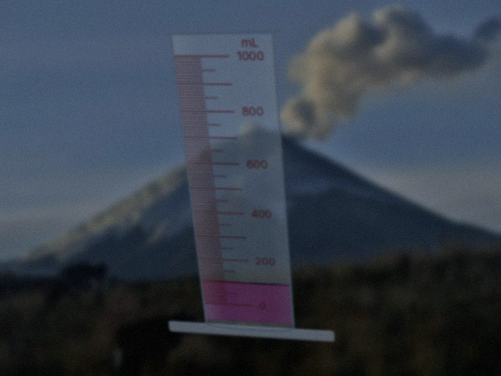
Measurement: 100 mL
